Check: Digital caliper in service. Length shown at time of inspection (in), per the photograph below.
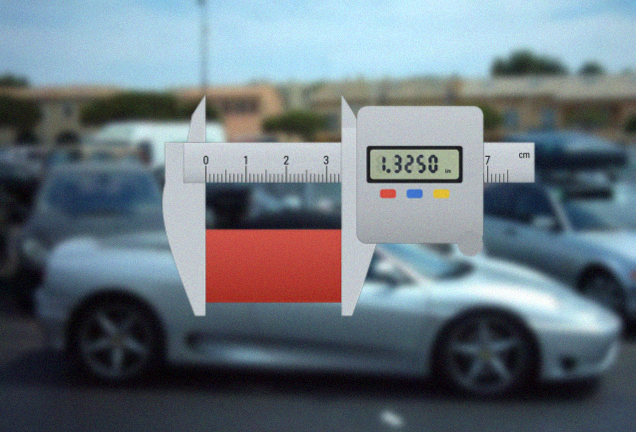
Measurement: 1.3250 in
